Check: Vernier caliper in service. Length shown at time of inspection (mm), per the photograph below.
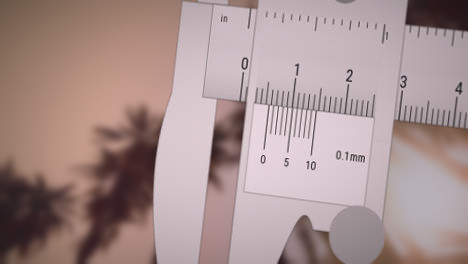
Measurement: 5.6 mm
